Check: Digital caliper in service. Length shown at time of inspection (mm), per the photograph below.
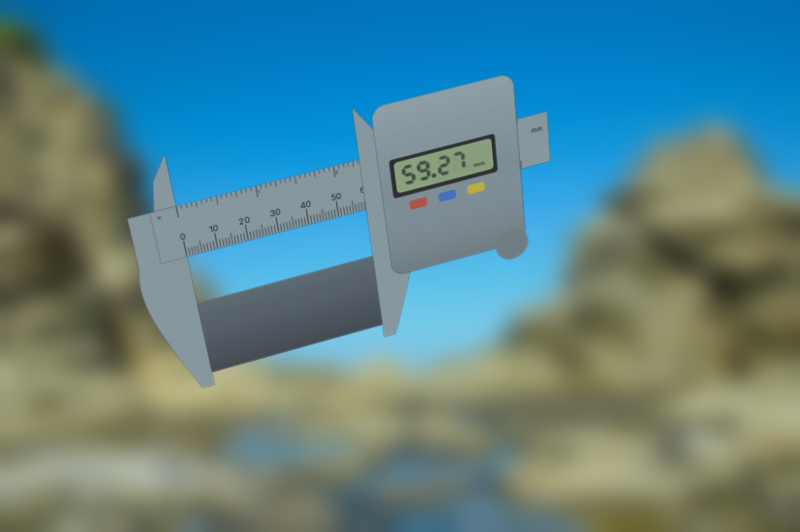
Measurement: 59.27 mm
